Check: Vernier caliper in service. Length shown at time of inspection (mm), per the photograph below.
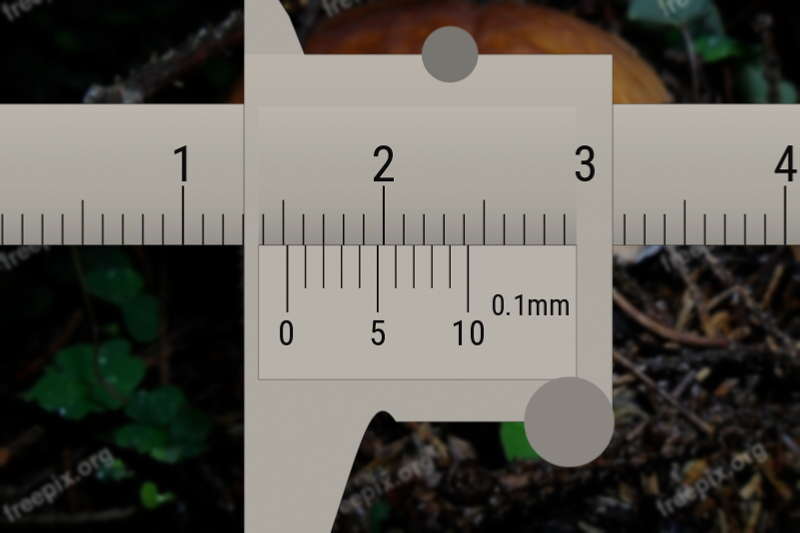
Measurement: 15.2 mm
